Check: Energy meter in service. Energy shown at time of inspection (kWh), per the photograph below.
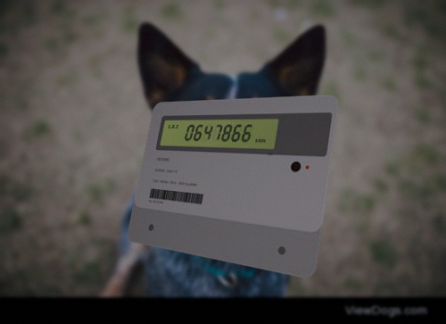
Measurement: 647866 kWh
